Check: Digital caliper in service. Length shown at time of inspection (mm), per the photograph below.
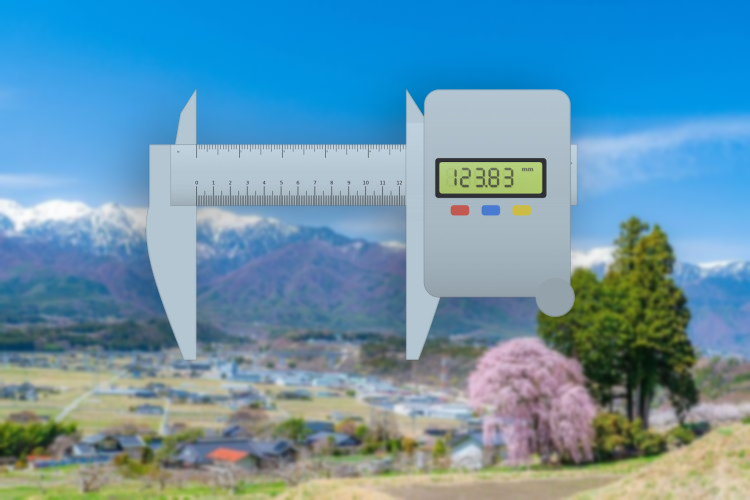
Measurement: 123.83 mm
